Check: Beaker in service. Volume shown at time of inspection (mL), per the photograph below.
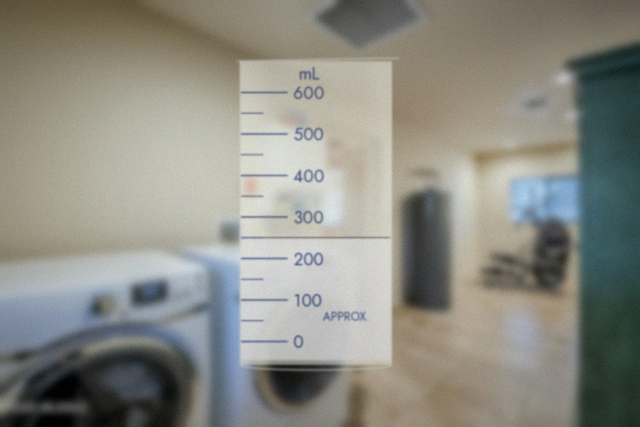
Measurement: 250 mL
